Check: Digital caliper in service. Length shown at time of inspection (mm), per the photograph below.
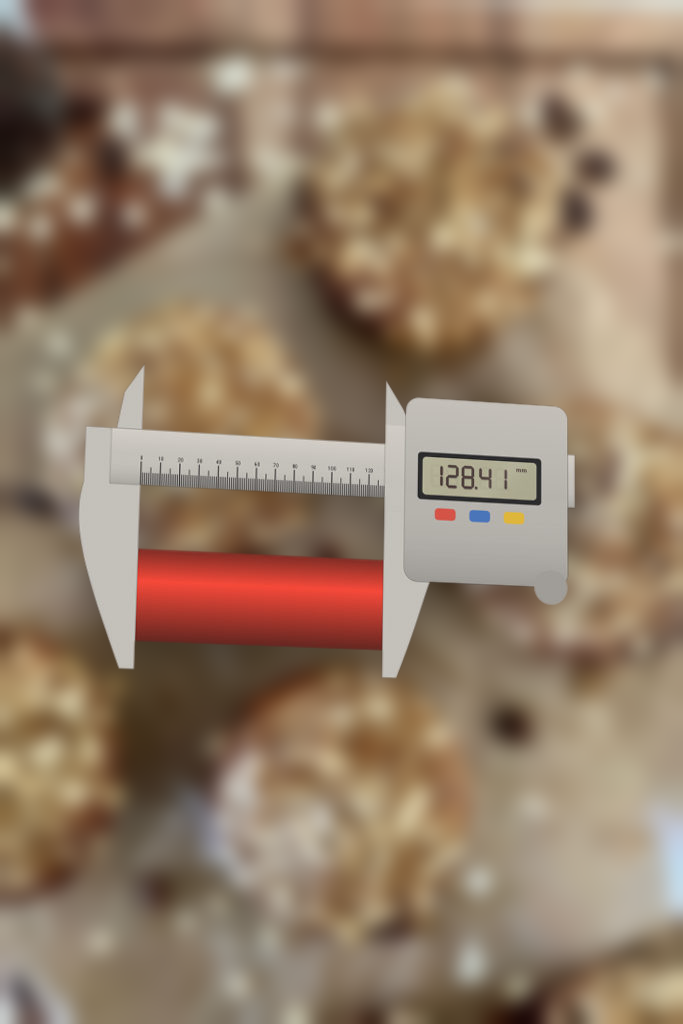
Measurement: 128.41 mm
